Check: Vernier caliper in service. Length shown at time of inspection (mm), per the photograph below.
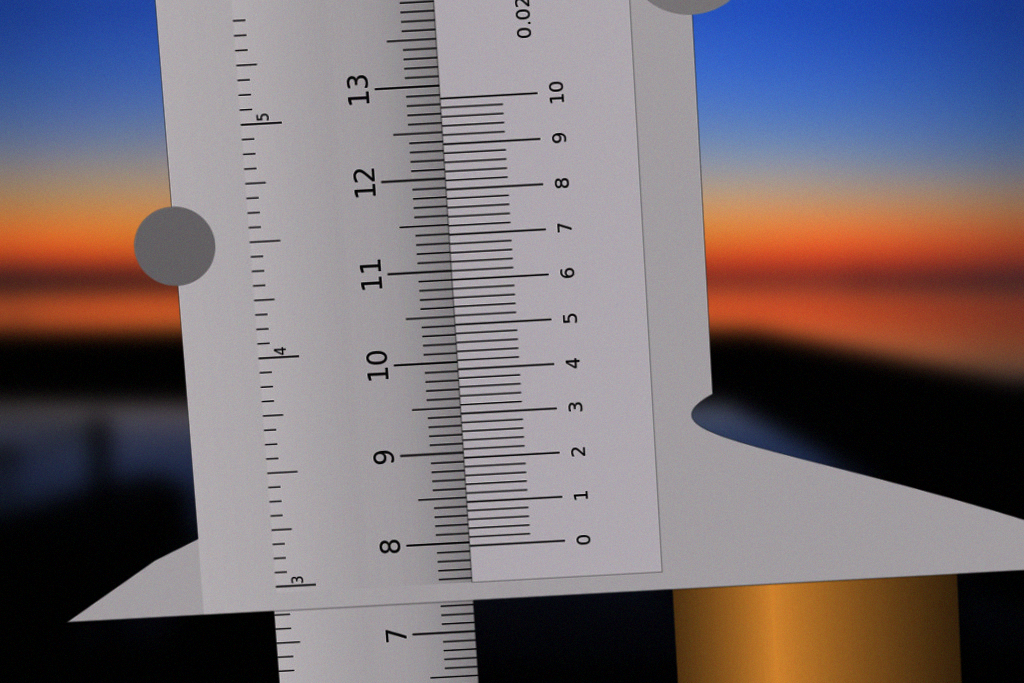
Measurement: 79.6 mm
